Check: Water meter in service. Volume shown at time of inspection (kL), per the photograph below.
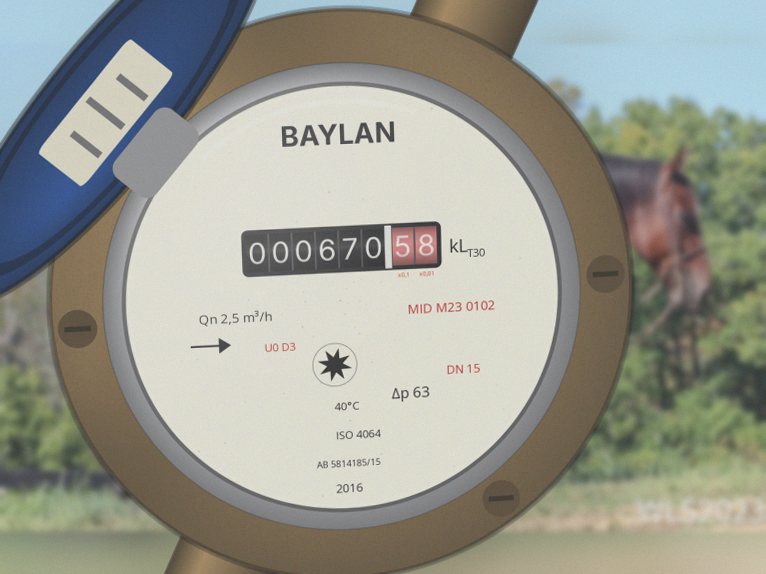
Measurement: 670.58 kL
